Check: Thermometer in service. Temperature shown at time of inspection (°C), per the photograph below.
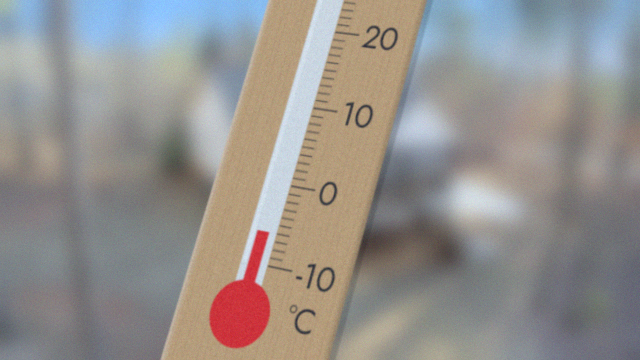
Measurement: -6 °C
